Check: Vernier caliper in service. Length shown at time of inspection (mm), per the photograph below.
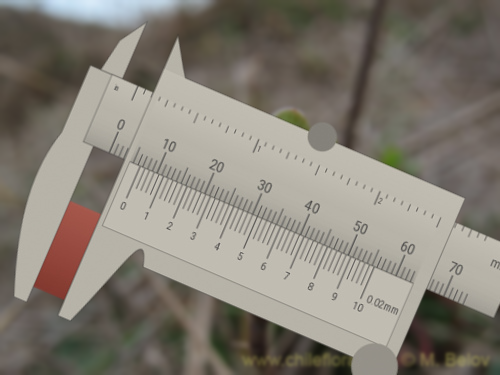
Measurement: 6.5 mm
